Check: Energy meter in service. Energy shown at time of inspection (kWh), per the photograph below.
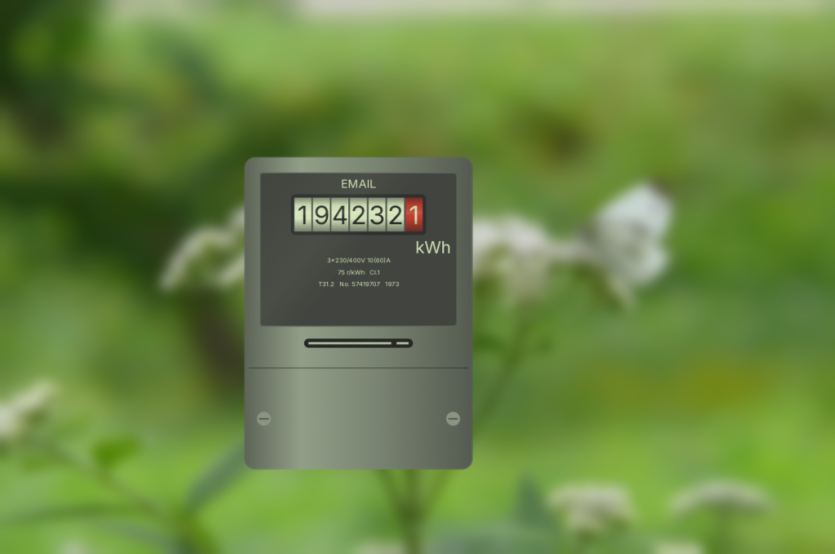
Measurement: 194232.1 kWh
